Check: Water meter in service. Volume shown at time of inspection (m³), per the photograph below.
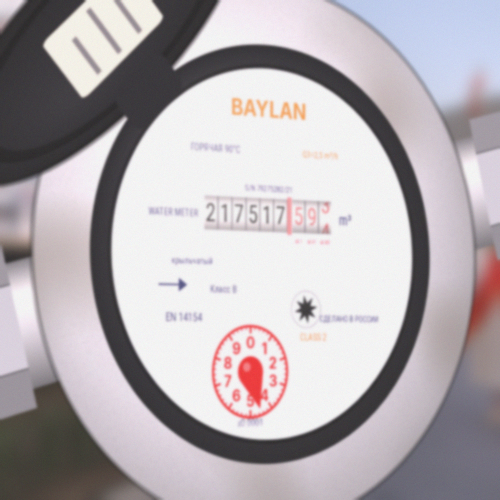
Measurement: 217517.5934 m³
